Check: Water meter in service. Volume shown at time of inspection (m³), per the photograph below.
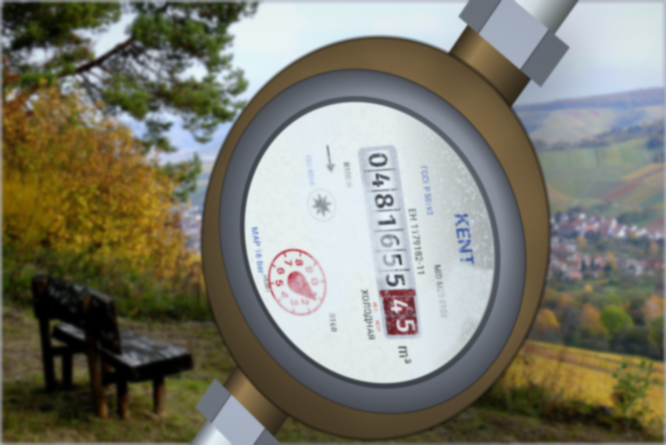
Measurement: 481655.451 m³
